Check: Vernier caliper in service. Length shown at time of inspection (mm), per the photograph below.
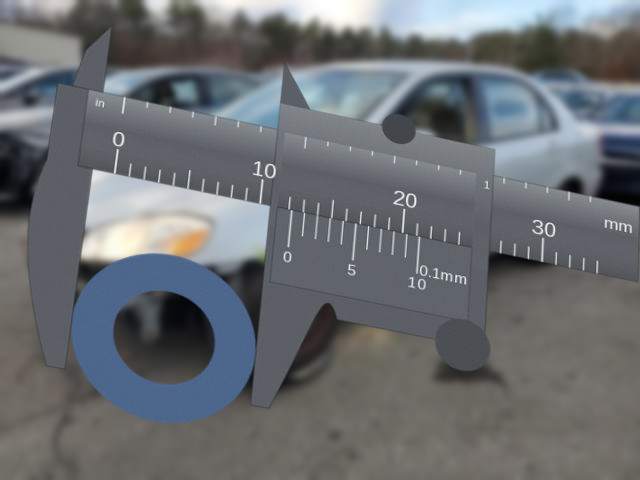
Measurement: 12.2 mm
